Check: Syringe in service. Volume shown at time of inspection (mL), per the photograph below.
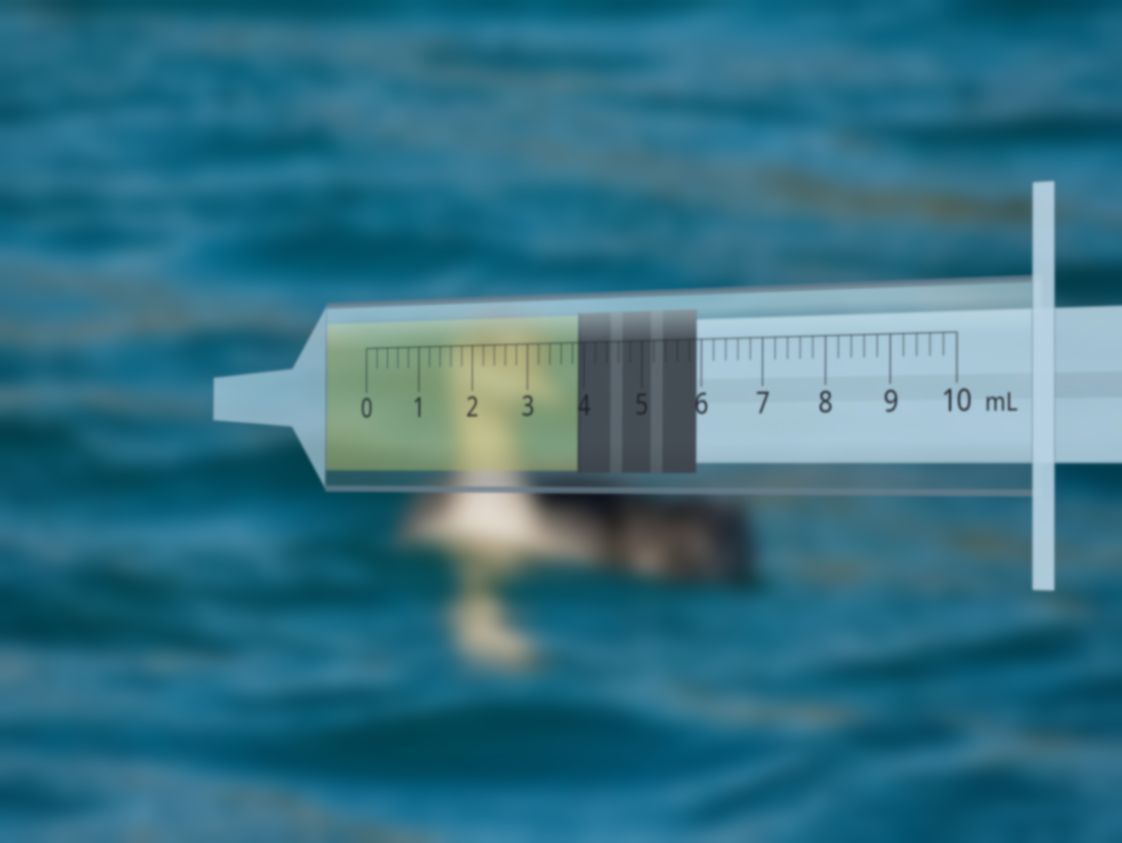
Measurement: 3.9 mL
